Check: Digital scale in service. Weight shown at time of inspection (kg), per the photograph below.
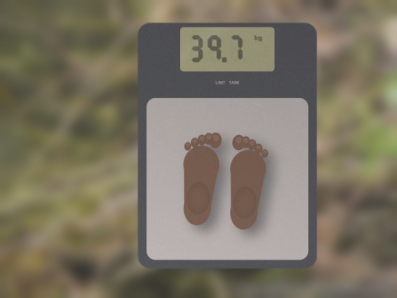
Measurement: 39.7 kg
